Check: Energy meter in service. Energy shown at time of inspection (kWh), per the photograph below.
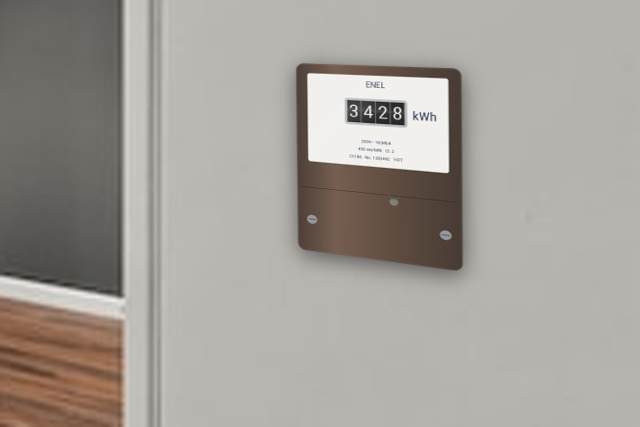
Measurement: 3428 kWh
